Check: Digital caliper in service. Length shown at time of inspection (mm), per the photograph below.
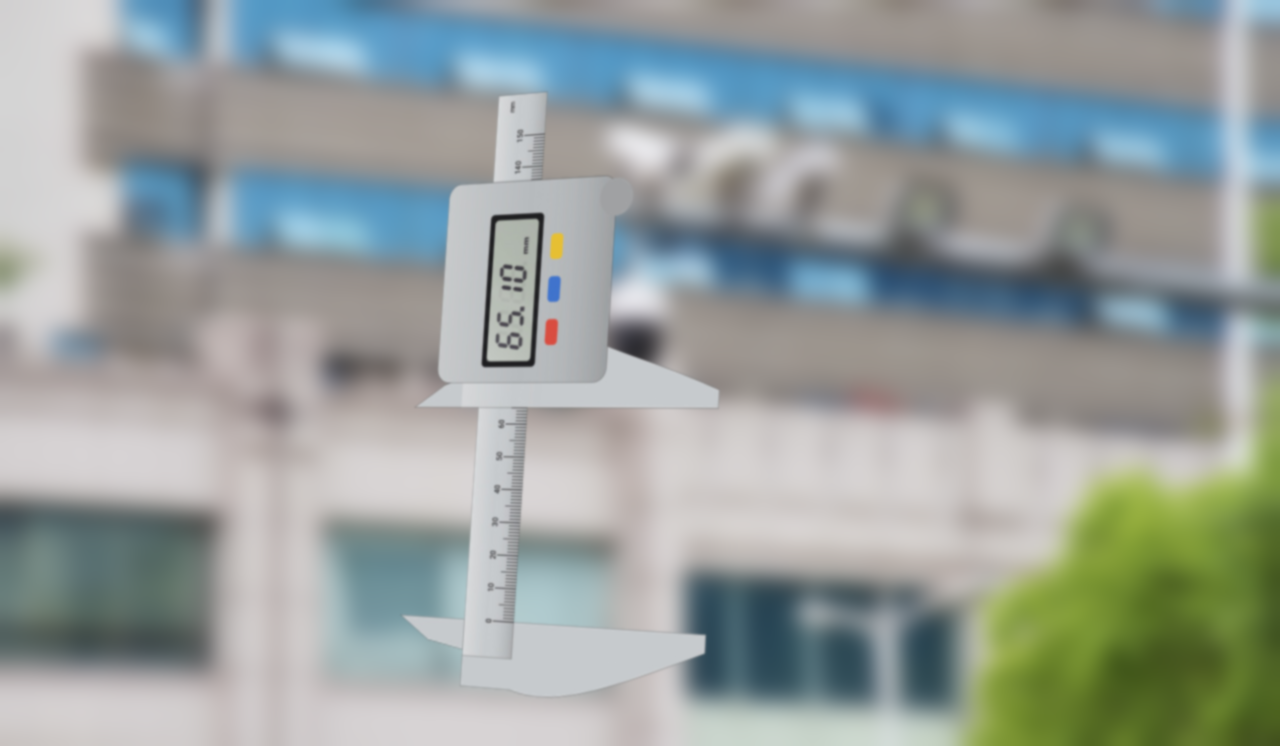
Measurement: 65.10 mm
